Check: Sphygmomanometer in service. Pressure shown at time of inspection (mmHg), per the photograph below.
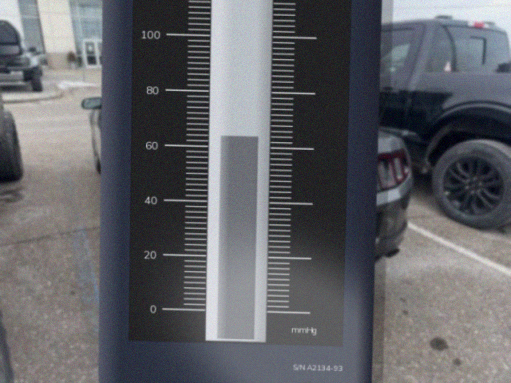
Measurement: 64 mmHg
